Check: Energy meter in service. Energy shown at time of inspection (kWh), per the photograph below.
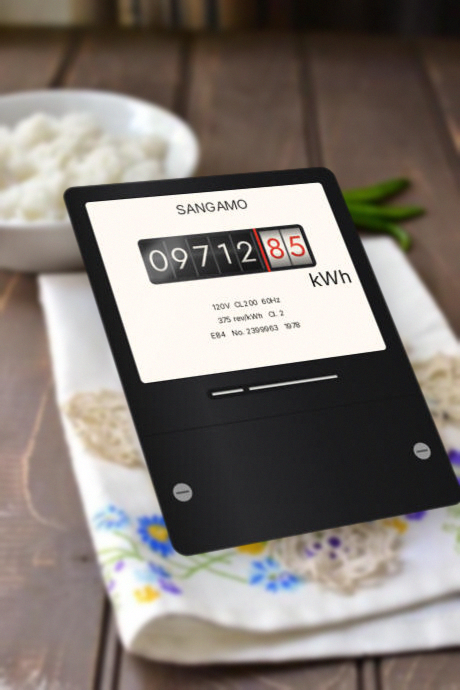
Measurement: 9712.85 kWh
